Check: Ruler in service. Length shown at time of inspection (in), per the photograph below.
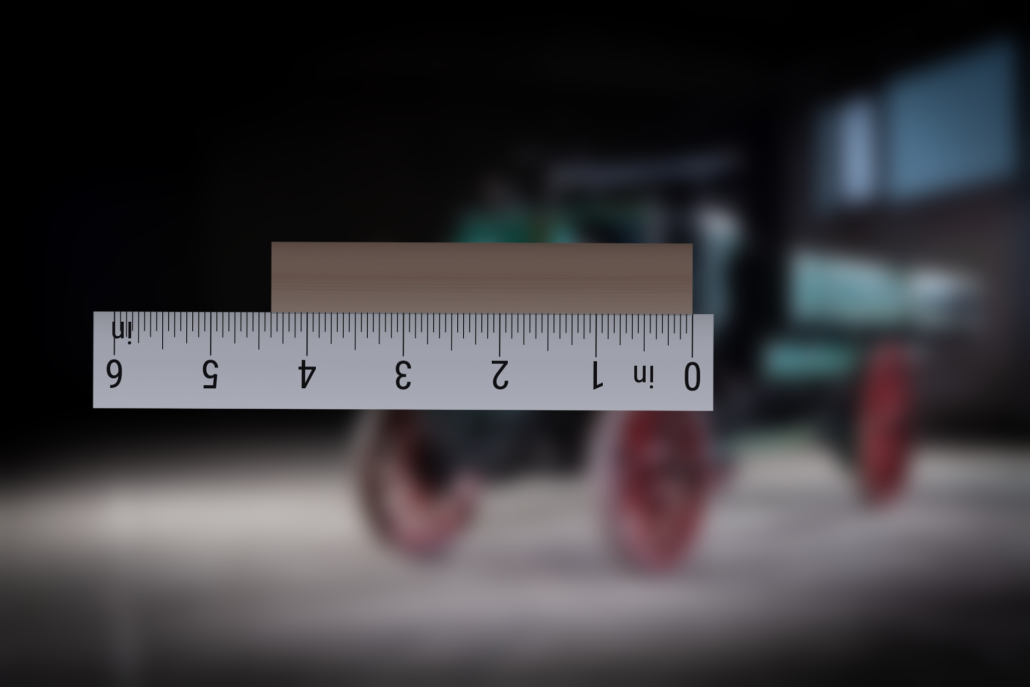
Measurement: 4.375 in
